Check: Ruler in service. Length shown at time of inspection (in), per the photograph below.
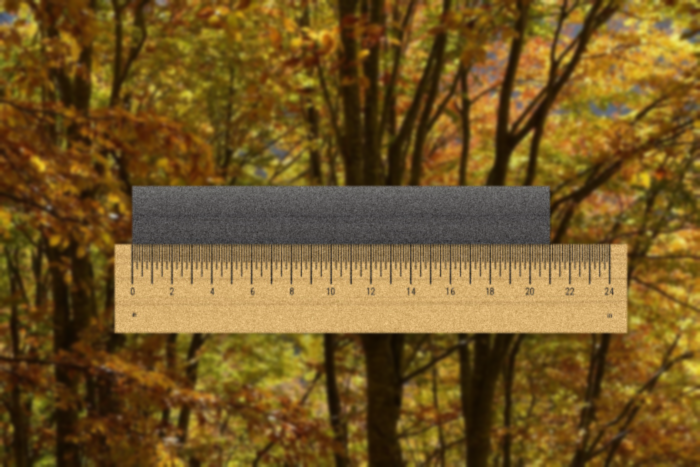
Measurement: 21 in
